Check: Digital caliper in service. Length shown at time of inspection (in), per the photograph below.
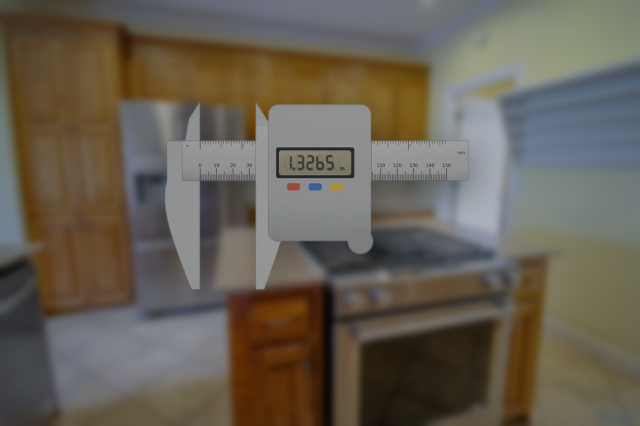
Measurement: 1.3265 in
